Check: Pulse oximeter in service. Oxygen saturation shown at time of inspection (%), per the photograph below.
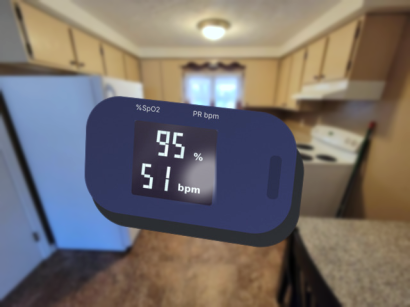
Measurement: 95 %
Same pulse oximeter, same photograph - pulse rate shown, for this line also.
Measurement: 51 bpm
